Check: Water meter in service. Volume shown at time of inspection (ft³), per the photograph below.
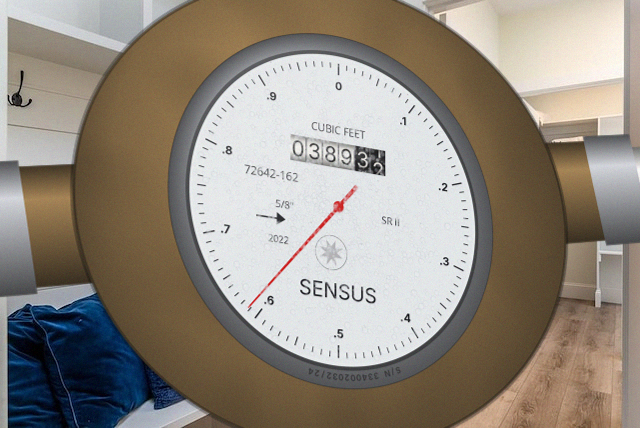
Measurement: 38931.61 ft³
